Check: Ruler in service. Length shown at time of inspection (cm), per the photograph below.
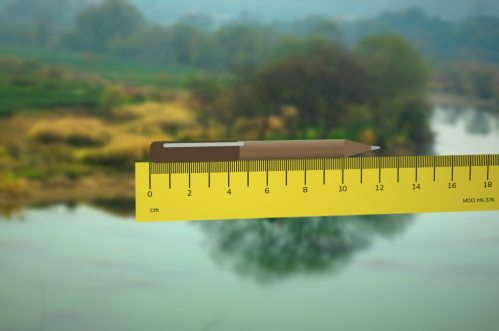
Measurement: 12 cm
